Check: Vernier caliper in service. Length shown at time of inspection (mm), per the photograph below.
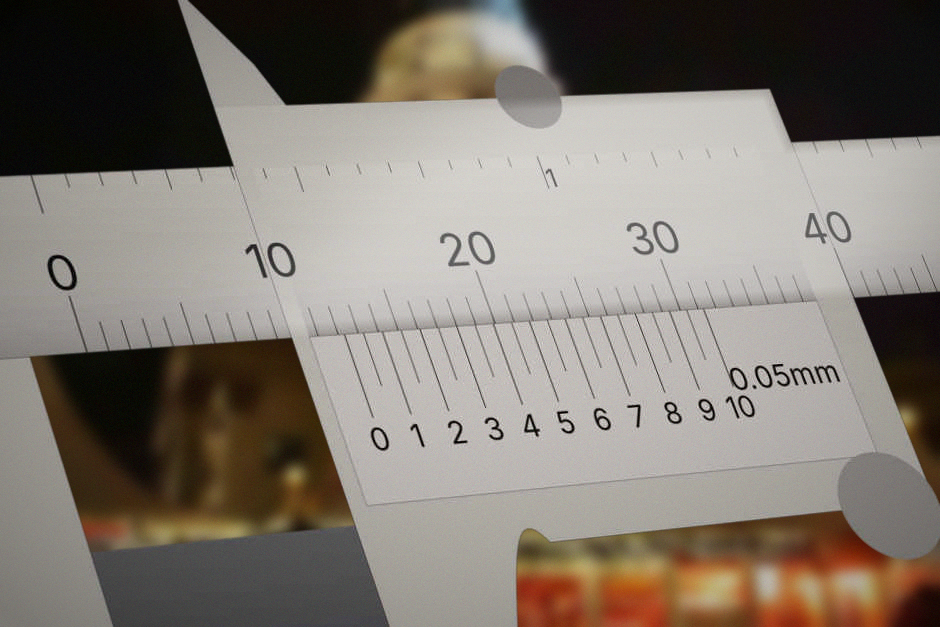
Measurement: 12.3 mm
